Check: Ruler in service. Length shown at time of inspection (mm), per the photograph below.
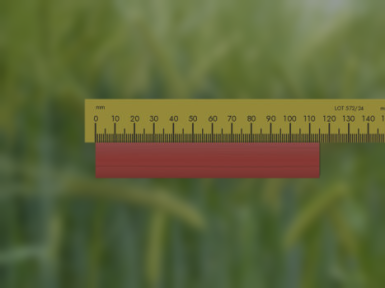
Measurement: 115 mm
